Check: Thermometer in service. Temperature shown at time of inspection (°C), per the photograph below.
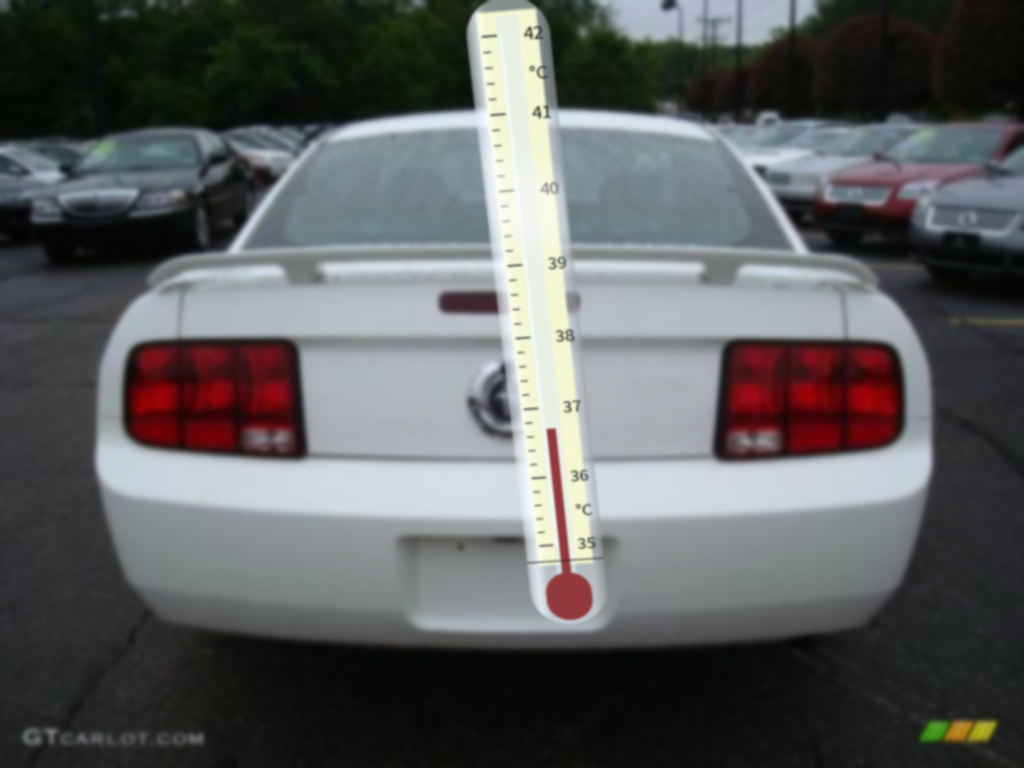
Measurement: 36.7 °C
